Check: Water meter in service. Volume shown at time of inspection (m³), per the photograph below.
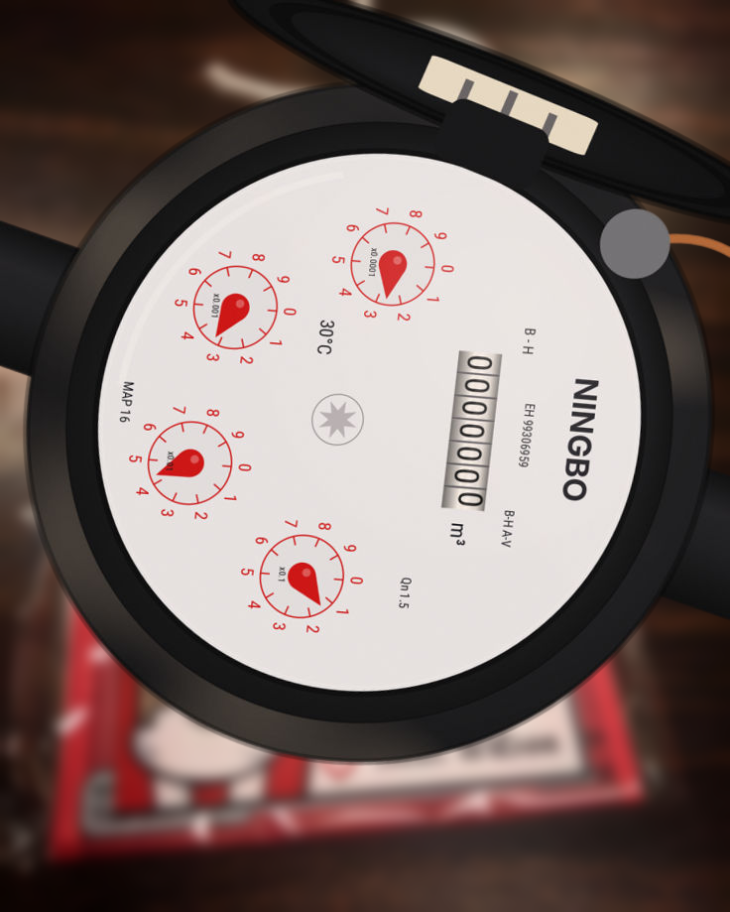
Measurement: 0.1432 m³
